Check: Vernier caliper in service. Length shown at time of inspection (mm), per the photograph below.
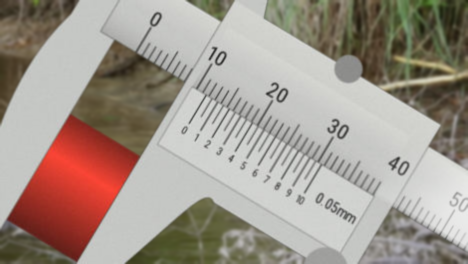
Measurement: 11.6 mm
